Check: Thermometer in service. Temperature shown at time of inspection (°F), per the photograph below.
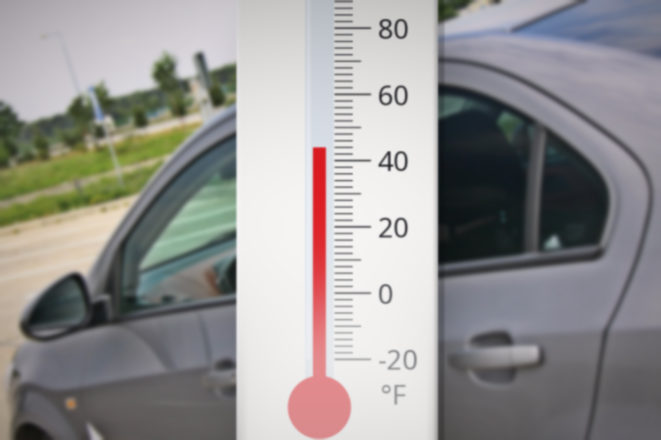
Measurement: 44 °F
